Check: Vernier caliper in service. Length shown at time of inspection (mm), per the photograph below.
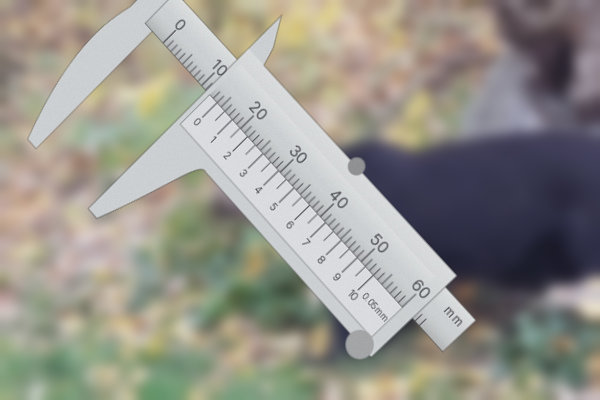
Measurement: 14.0 mm
